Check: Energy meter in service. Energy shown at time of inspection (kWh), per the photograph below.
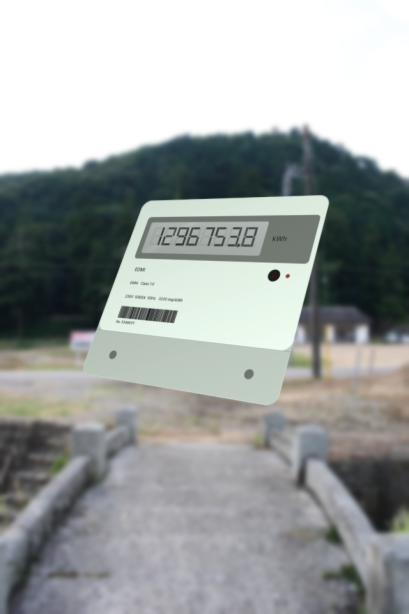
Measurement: 1296753.8 kWh
